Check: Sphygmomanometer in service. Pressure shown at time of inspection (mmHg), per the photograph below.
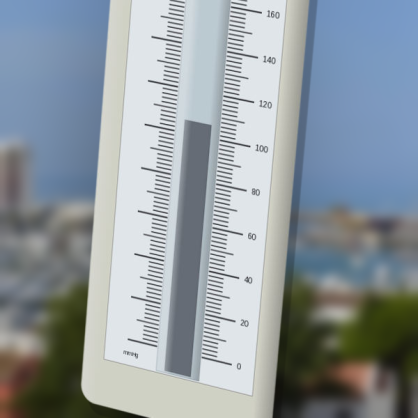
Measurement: 106 mmHg
